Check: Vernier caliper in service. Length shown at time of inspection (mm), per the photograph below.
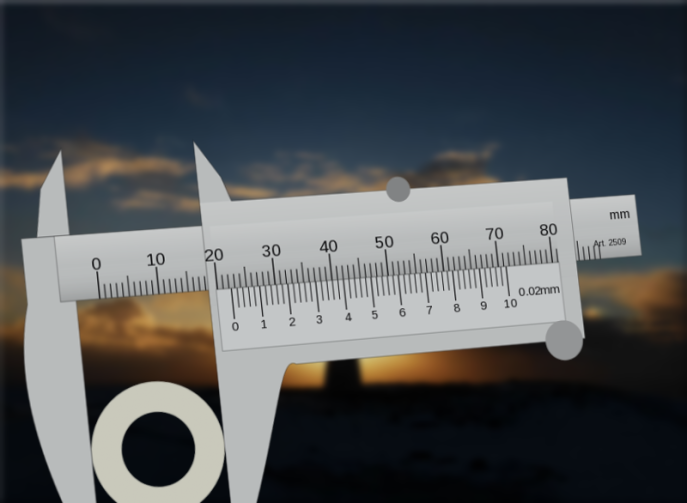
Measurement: 22.4 mm
